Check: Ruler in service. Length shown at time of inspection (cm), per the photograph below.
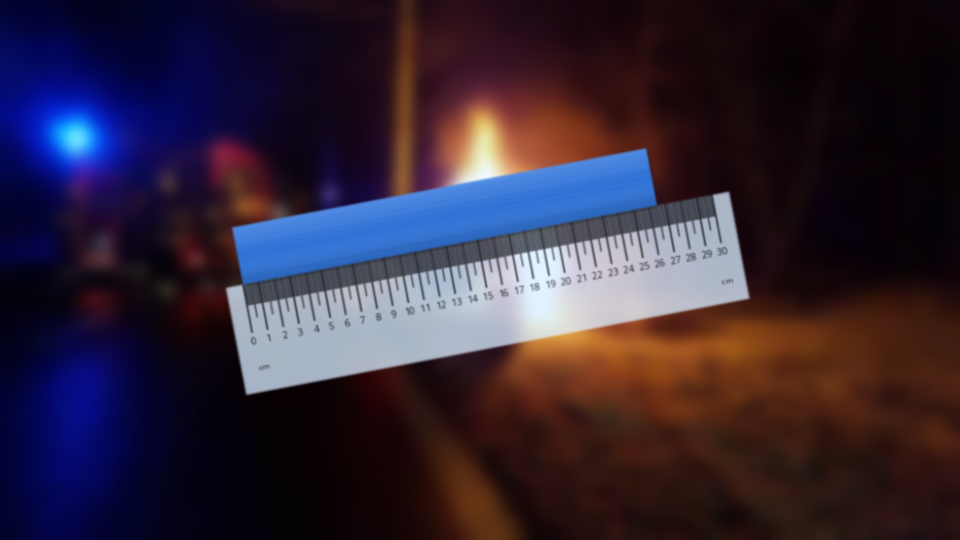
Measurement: 26.5 cm
